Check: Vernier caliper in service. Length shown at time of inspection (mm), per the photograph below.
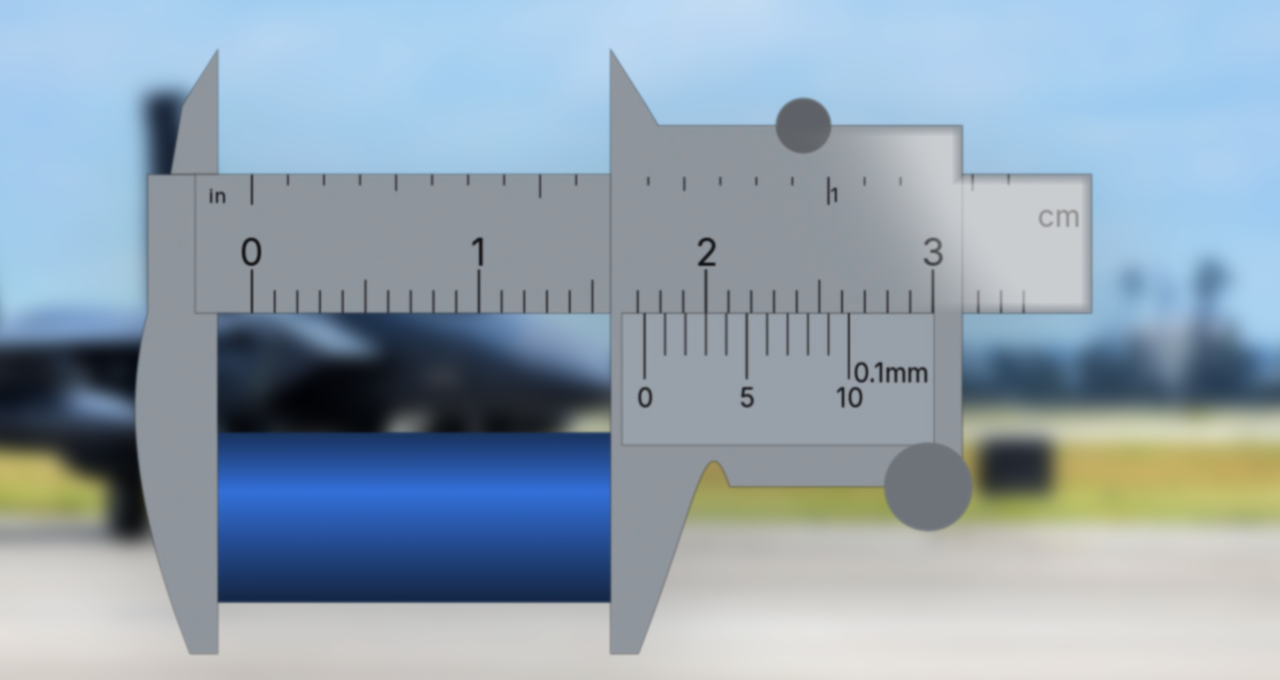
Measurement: 17.3 mm
